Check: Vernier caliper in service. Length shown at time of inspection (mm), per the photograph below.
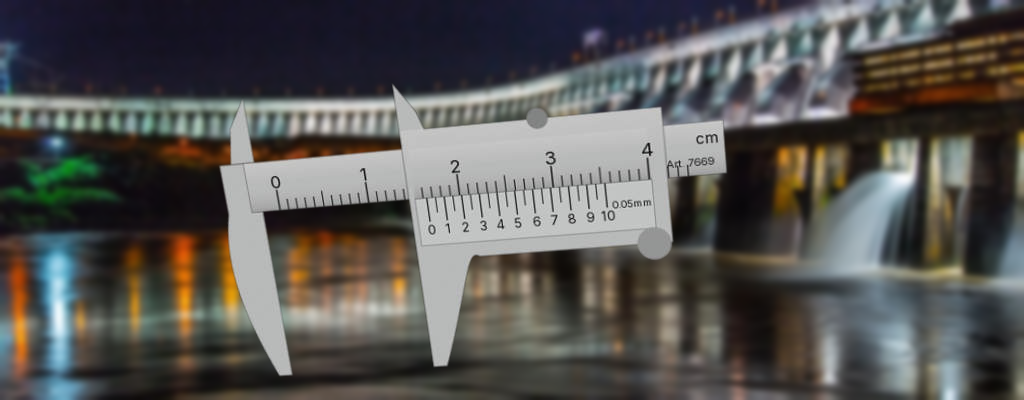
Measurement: 16.4 mm
